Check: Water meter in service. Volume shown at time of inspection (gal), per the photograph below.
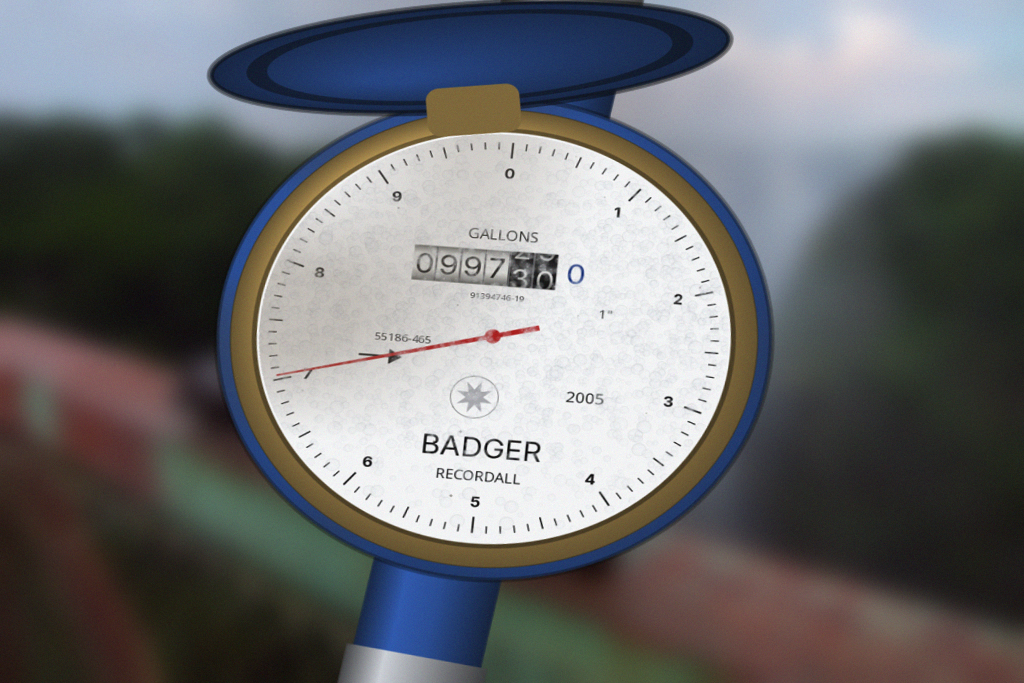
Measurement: 997297.0 gal
